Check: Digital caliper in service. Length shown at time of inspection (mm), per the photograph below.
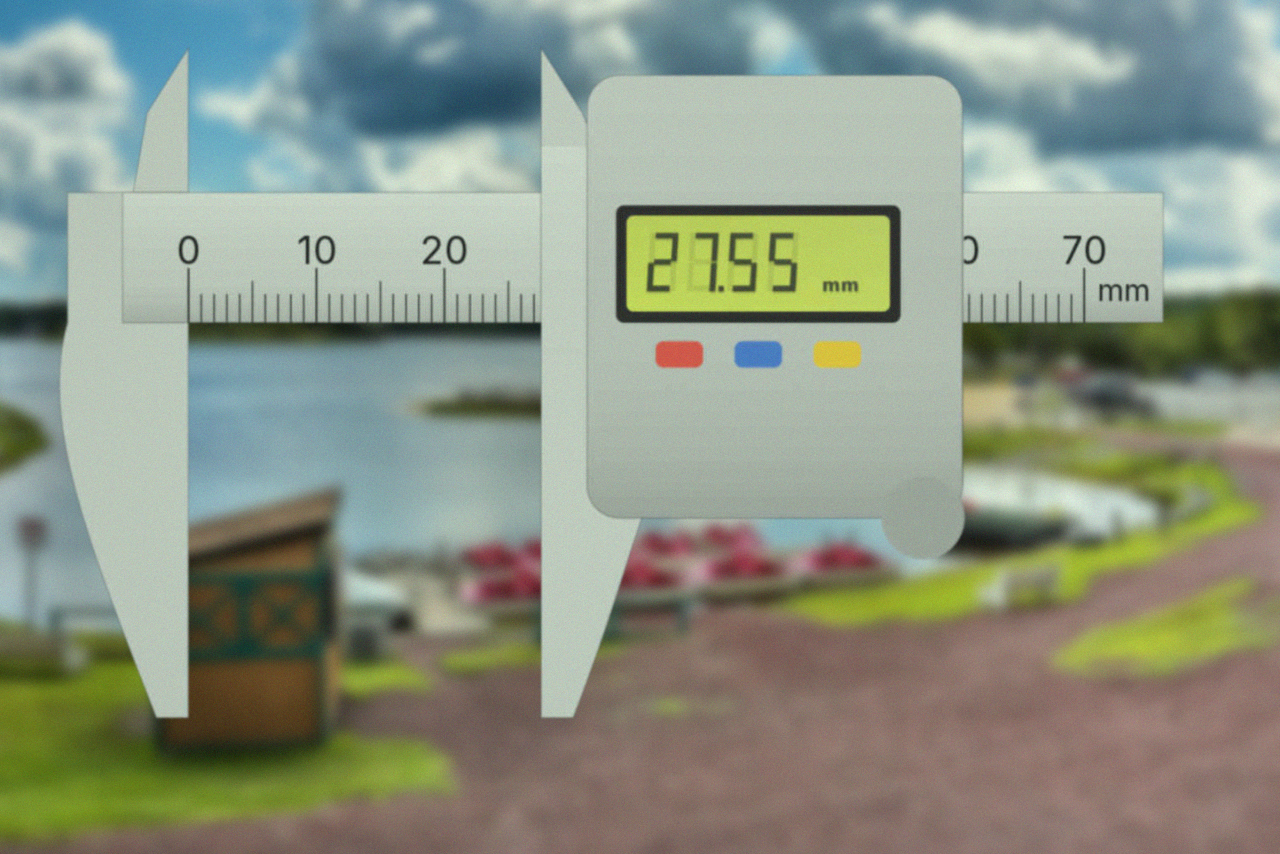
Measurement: 27.55 mm
